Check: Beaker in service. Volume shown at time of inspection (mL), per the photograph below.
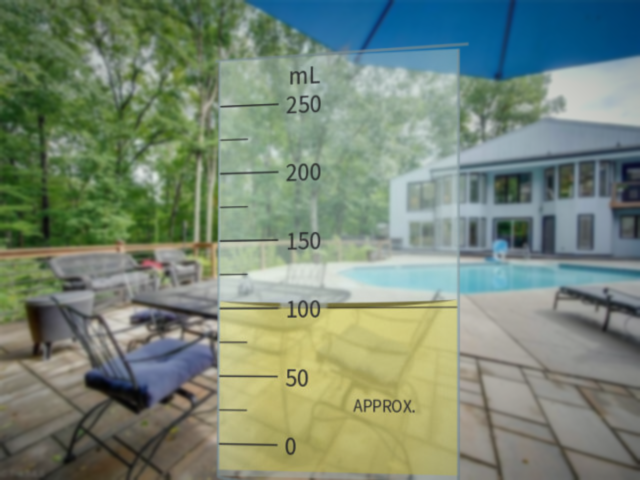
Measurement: 100 mL
